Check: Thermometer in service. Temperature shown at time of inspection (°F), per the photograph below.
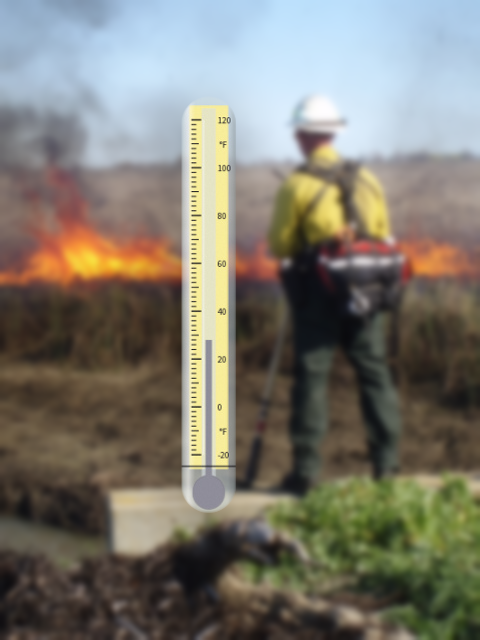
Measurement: 28 °F
